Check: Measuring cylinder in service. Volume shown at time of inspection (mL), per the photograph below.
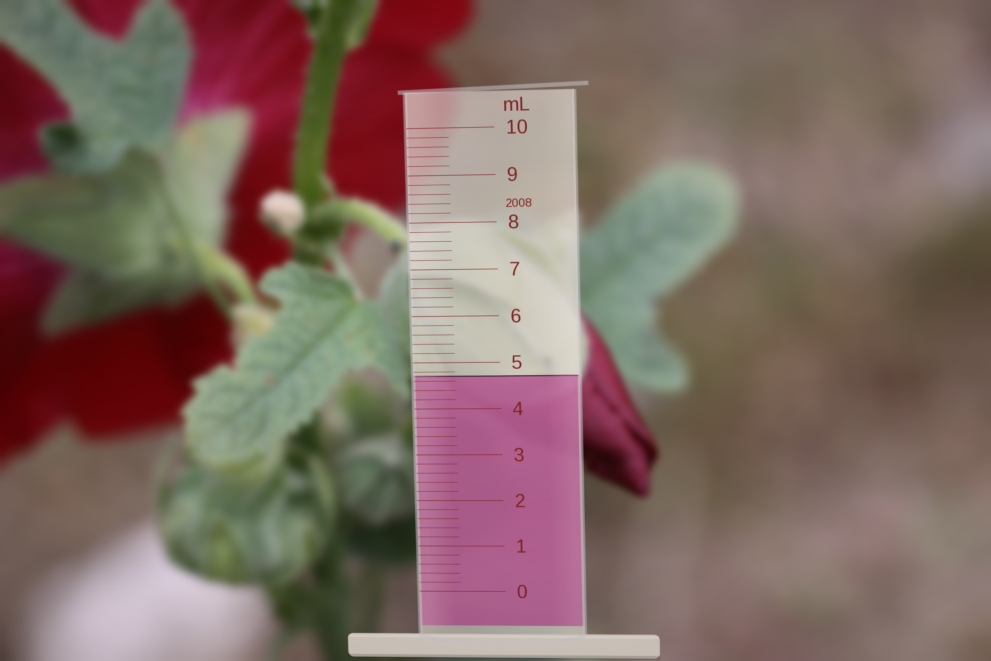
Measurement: 4.7 mL
